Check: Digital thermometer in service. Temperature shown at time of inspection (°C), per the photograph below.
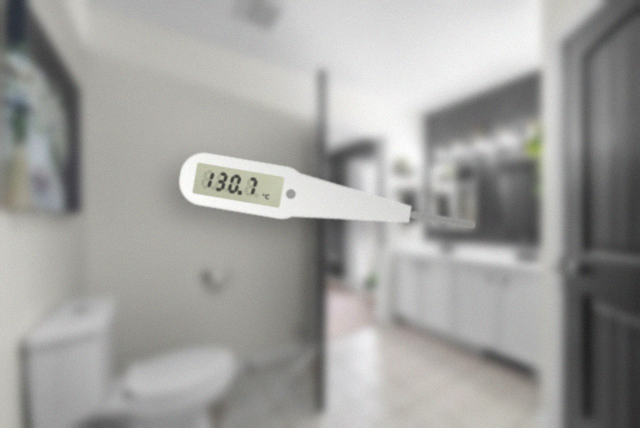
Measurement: 130.7 °C
